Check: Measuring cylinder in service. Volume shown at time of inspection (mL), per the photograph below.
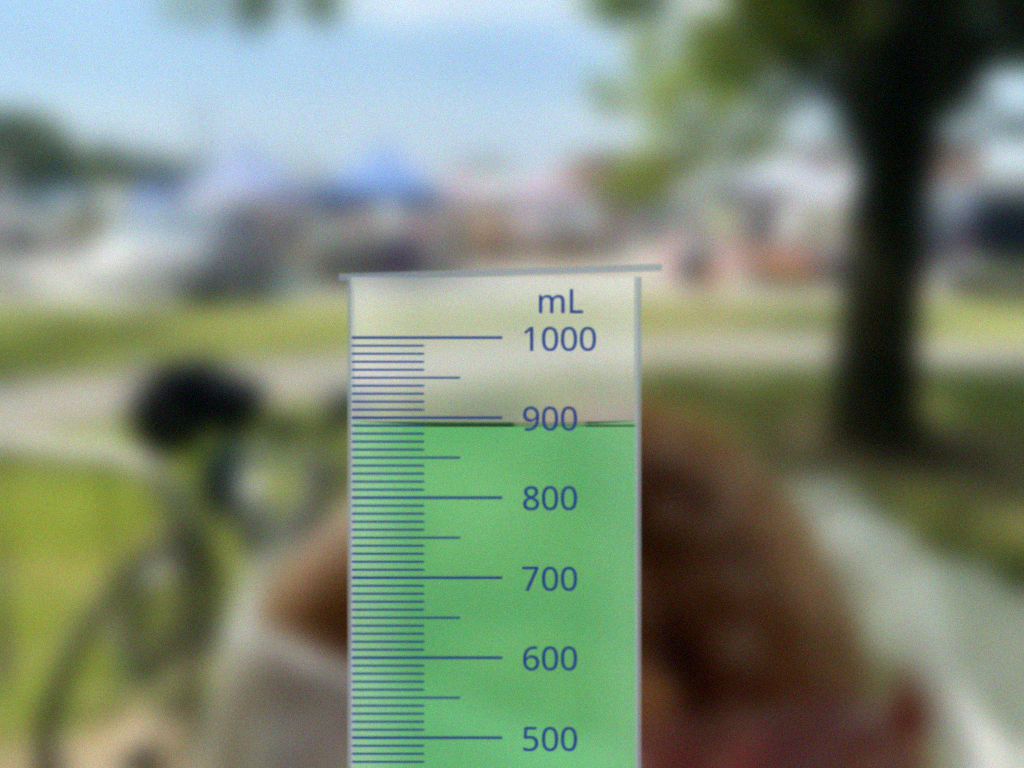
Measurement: 890 mL
